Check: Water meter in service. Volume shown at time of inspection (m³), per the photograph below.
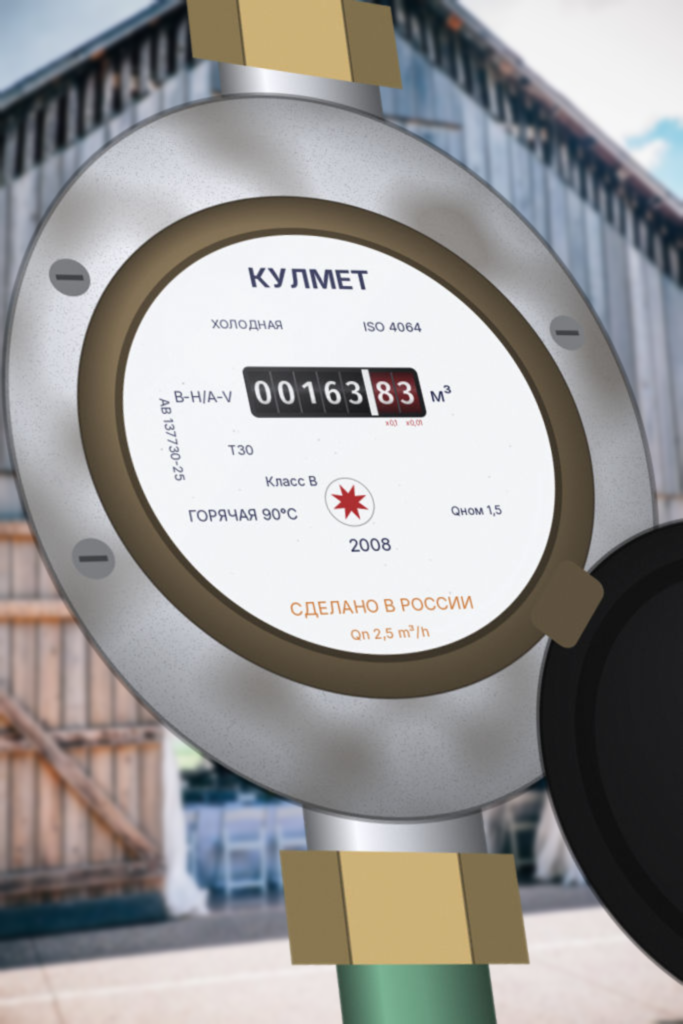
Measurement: 163.83 m³
